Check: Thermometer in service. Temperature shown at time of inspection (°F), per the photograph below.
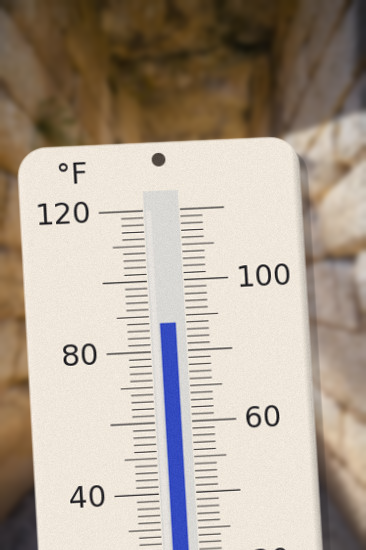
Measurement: 88 °F
